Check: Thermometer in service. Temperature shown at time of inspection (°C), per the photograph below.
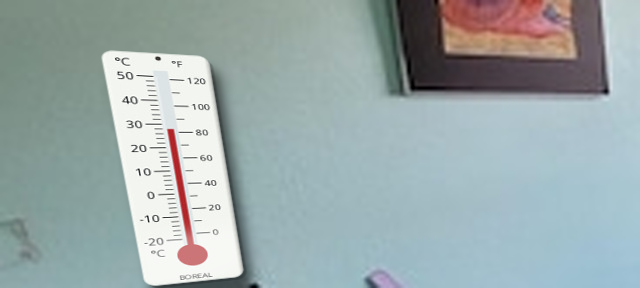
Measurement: 28 °C
